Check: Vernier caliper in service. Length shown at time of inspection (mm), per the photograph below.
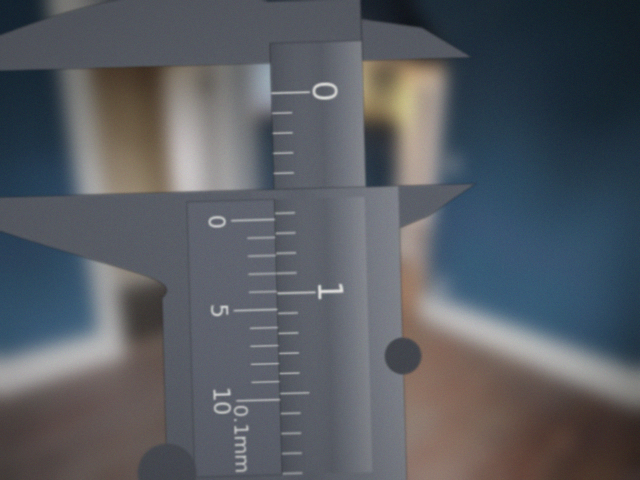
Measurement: 6.3 mm
